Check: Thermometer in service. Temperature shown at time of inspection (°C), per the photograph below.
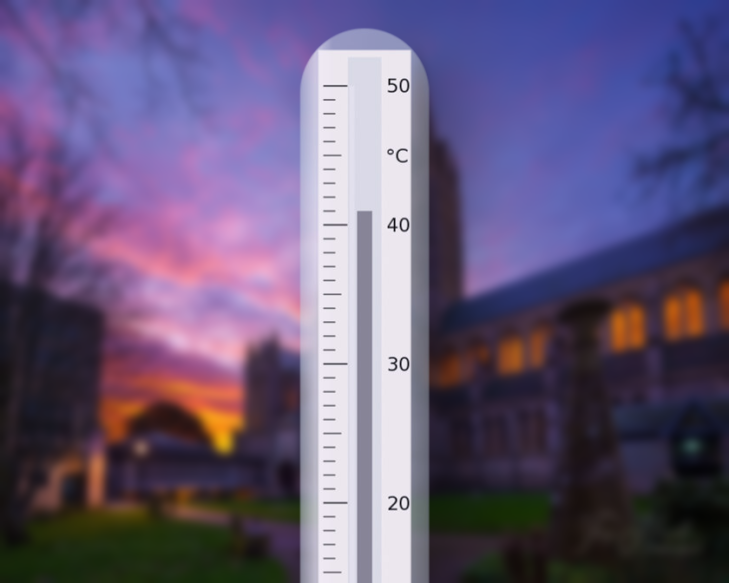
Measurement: 41 °C
